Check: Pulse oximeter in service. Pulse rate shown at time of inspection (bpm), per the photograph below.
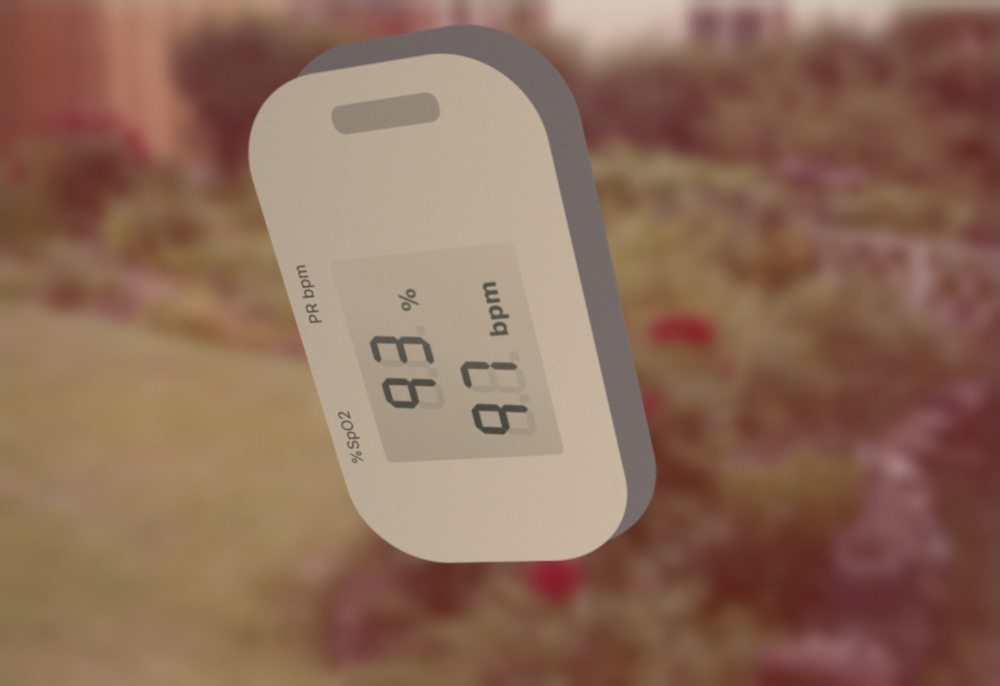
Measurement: 97 bpm
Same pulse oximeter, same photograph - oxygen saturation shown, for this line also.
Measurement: 93 %
